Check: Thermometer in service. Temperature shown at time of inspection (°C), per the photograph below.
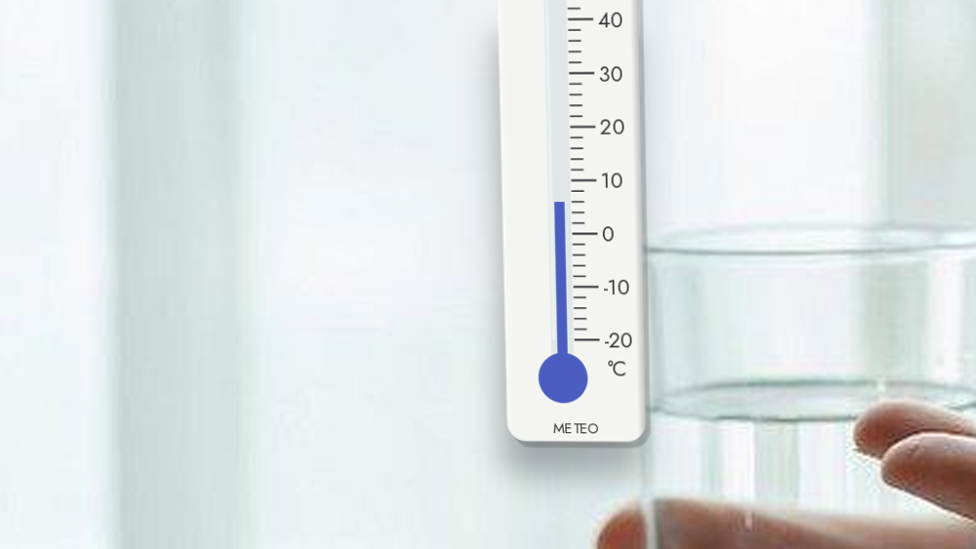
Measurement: 6 °C
